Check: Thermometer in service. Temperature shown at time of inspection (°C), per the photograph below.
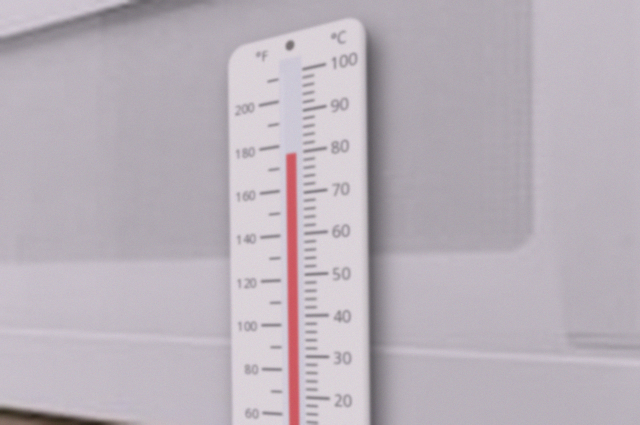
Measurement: 80 °C
